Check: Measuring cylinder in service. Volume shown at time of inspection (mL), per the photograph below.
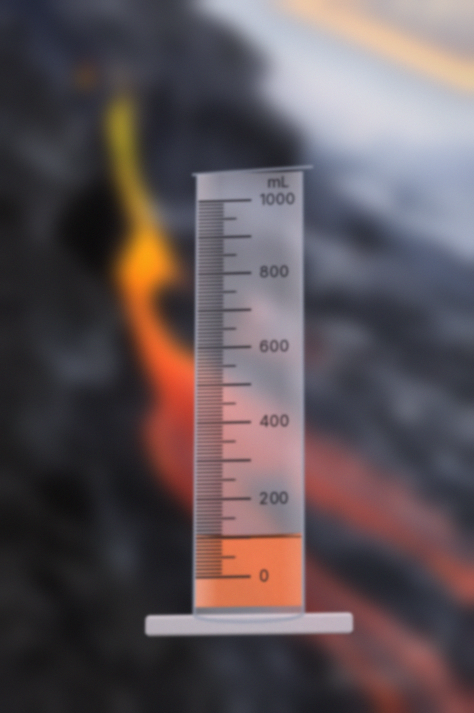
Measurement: 100 mL
